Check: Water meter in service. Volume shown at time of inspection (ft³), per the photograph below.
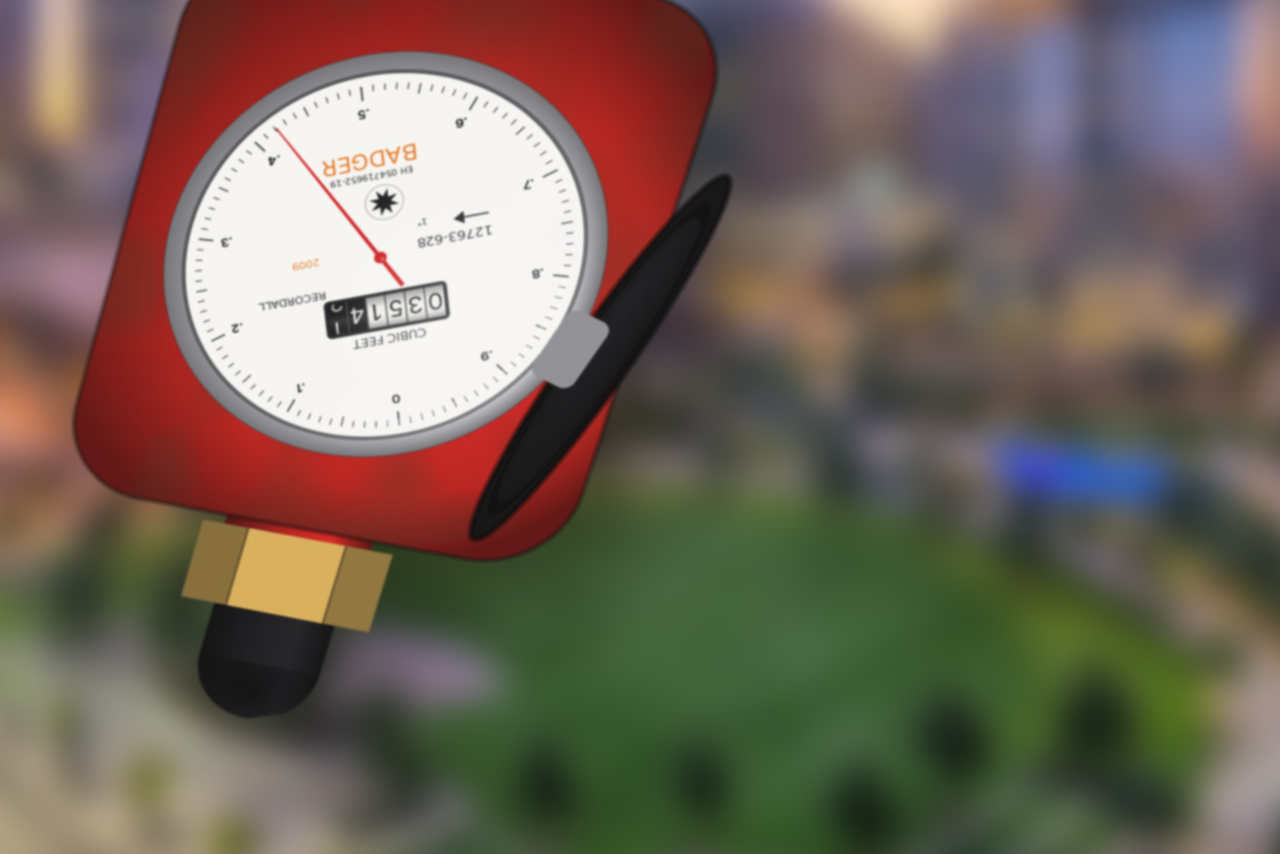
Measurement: 35141.42 ft³
